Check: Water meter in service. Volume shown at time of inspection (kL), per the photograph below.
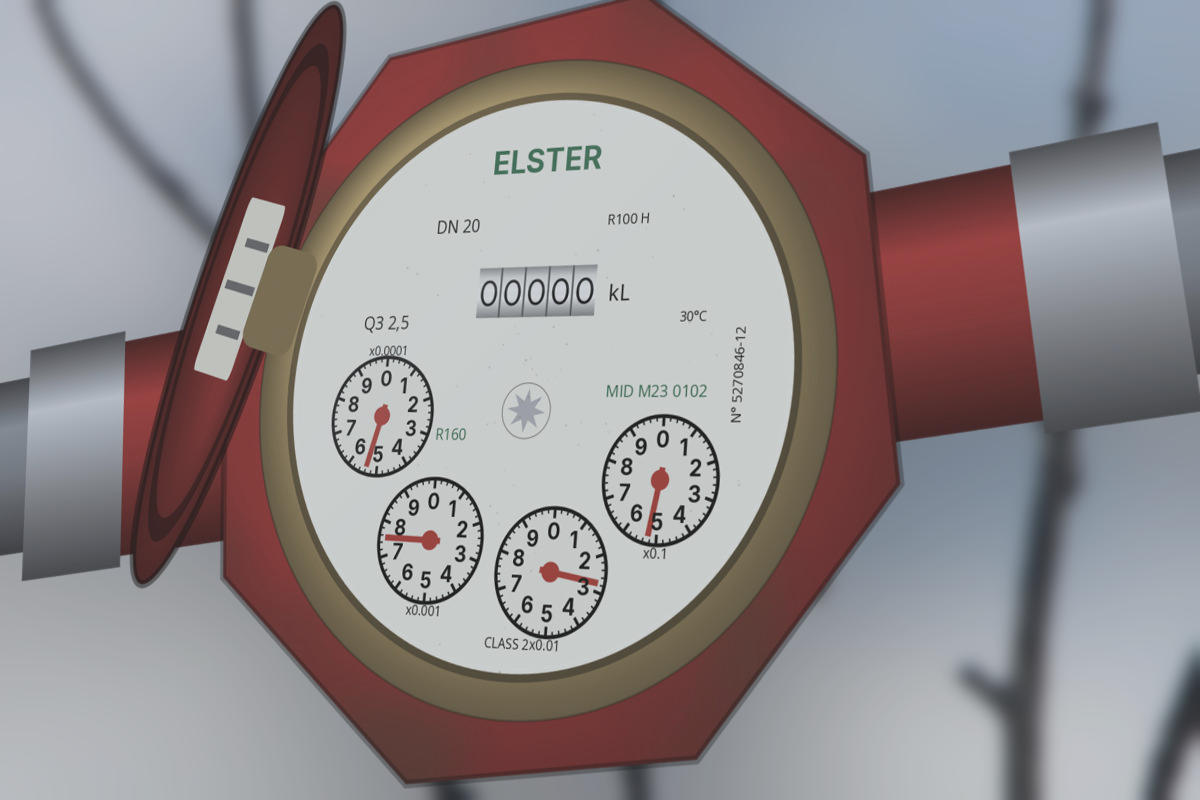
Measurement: 0.5275 kL
